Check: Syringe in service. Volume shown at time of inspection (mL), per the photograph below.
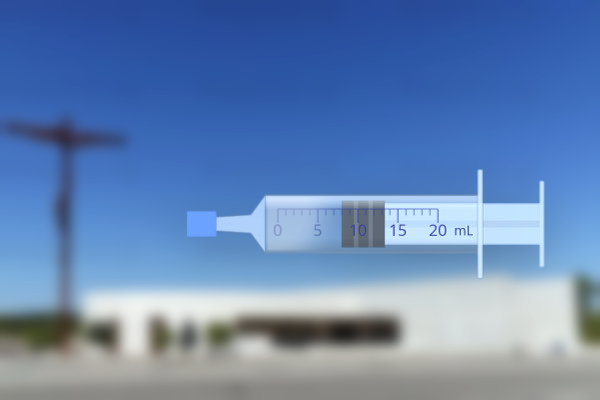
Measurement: 8 mL
